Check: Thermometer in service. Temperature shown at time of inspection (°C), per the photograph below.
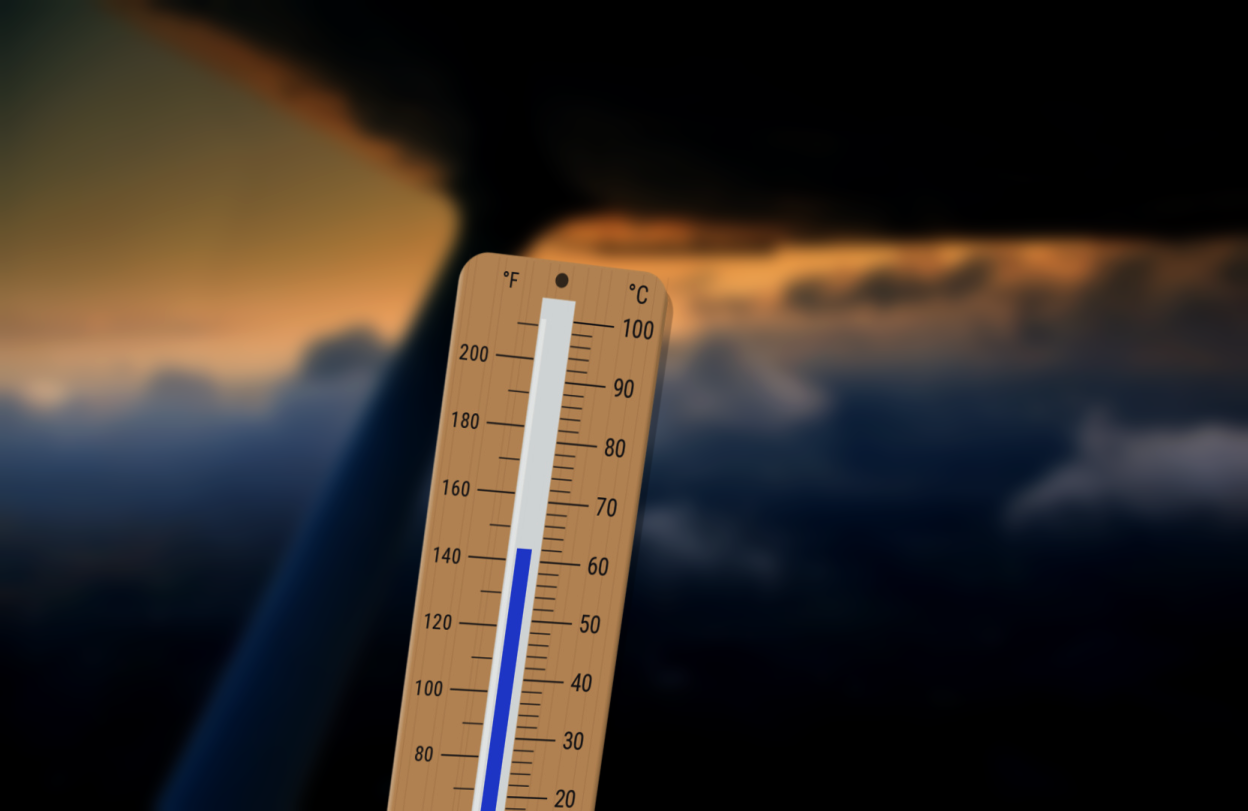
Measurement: 62 °C
